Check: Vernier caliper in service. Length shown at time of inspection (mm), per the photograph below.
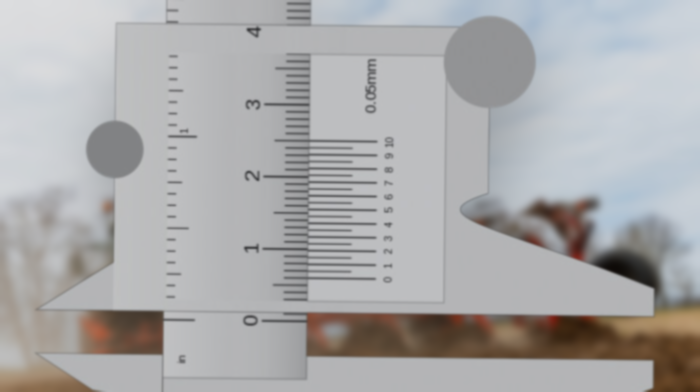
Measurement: 6.0 mm
